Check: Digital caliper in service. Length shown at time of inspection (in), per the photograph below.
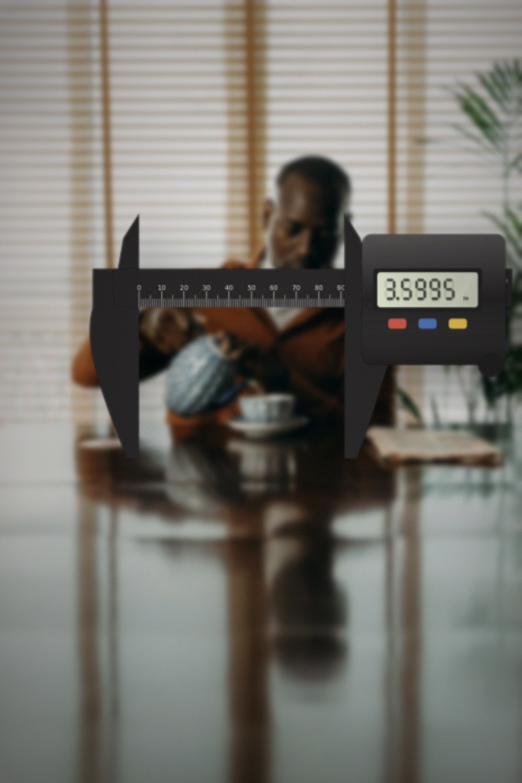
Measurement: 3.5995 in
